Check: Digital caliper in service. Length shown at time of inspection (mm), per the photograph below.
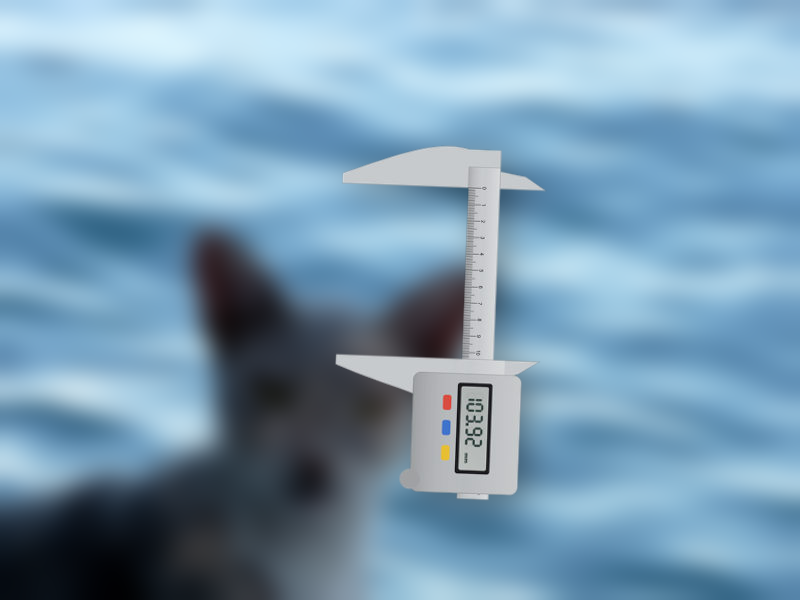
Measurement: 103.92 mm
